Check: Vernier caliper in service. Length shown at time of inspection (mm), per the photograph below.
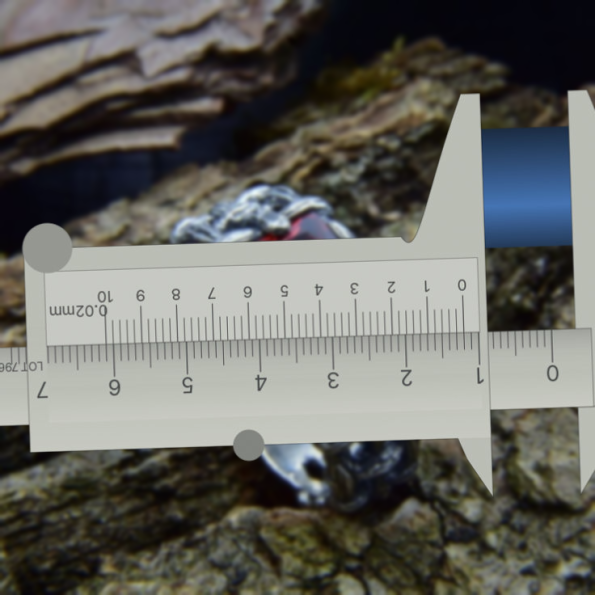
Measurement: 12.0 mm
